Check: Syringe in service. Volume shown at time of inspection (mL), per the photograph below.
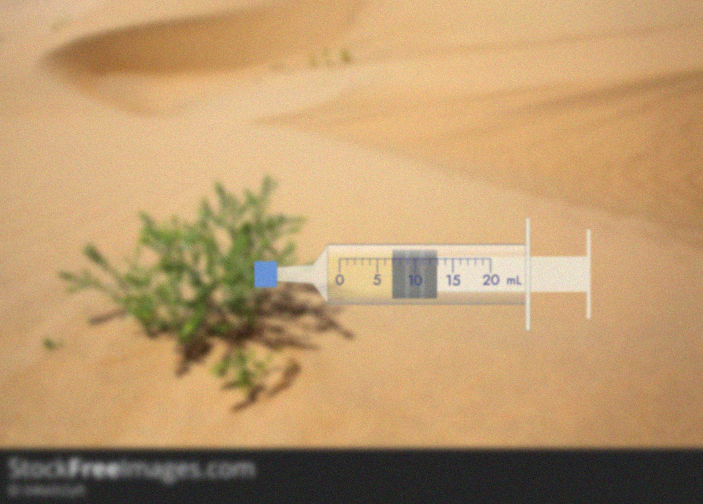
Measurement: 7 mL
